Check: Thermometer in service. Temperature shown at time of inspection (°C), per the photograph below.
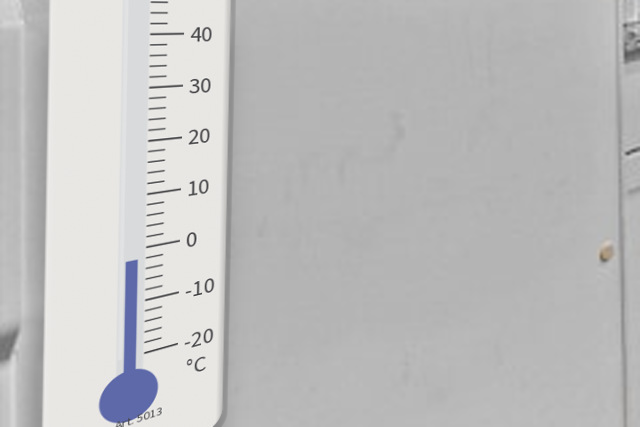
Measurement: -2 °C
